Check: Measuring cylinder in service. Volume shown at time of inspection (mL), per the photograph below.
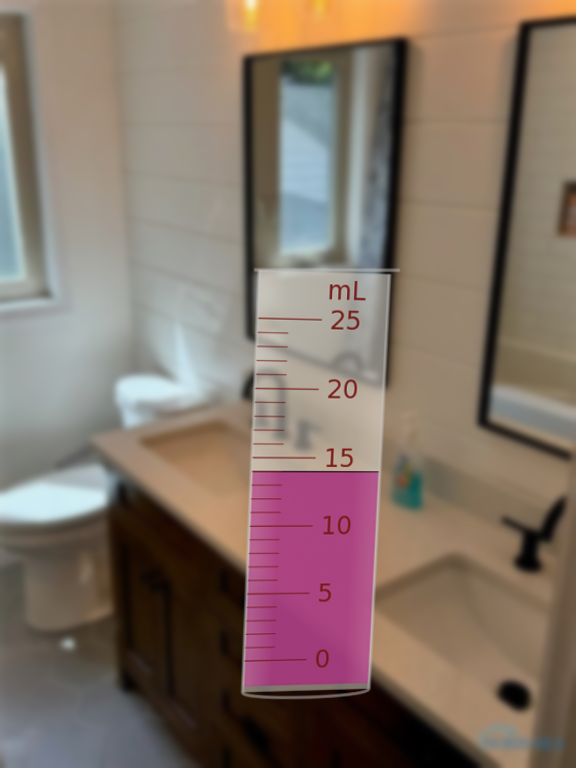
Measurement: 14 mL
